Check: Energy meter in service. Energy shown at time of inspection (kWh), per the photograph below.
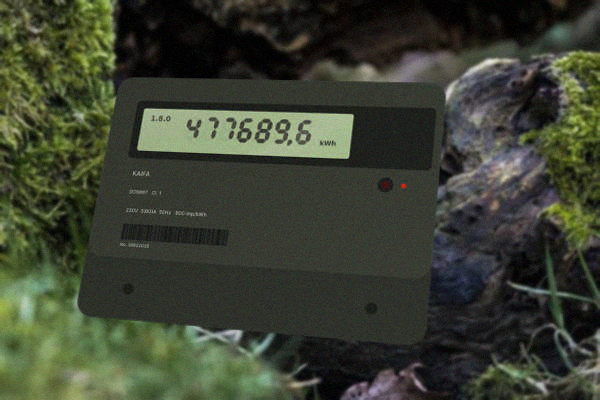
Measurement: 477689.6 kWh
